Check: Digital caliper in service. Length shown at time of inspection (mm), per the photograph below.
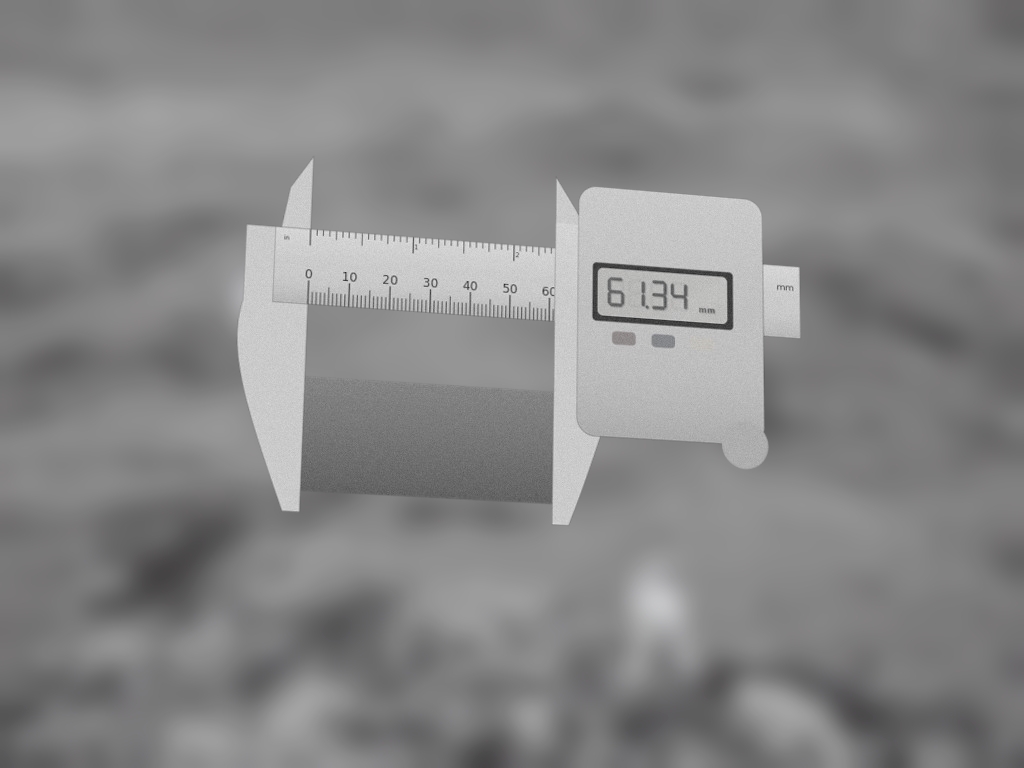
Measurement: 61.34 mm
